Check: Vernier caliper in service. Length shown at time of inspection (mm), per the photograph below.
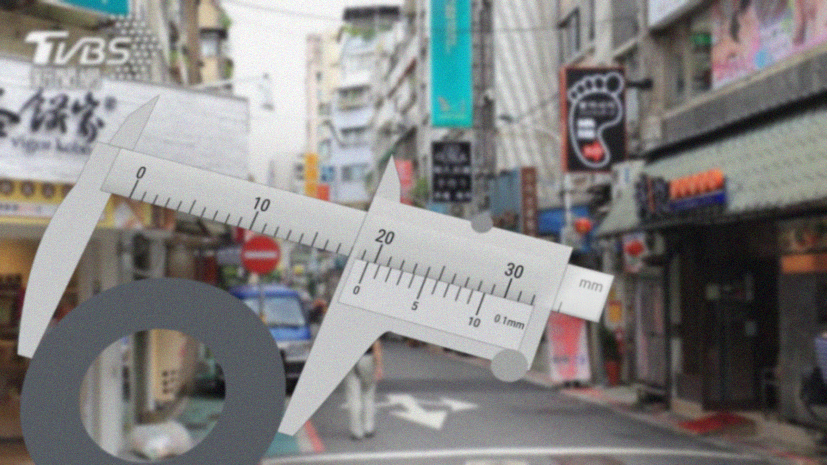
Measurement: 19.5 mm
